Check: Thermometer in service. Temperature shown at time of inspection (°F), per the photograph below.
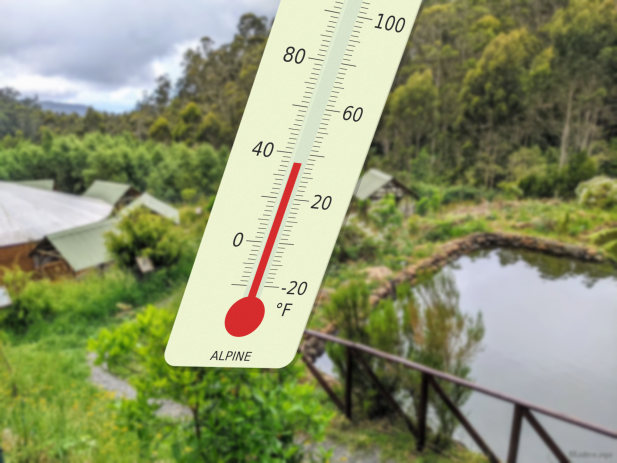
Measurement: 36 °F
